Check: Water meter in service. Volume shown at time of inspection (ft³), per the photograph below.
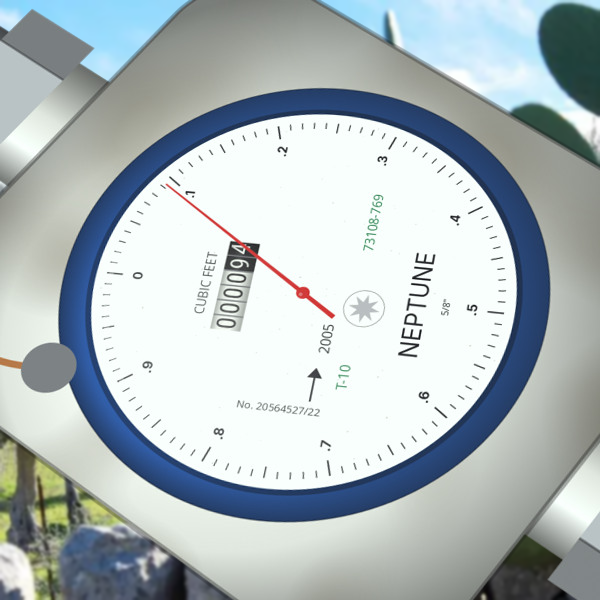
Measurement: 94.09 ft³
